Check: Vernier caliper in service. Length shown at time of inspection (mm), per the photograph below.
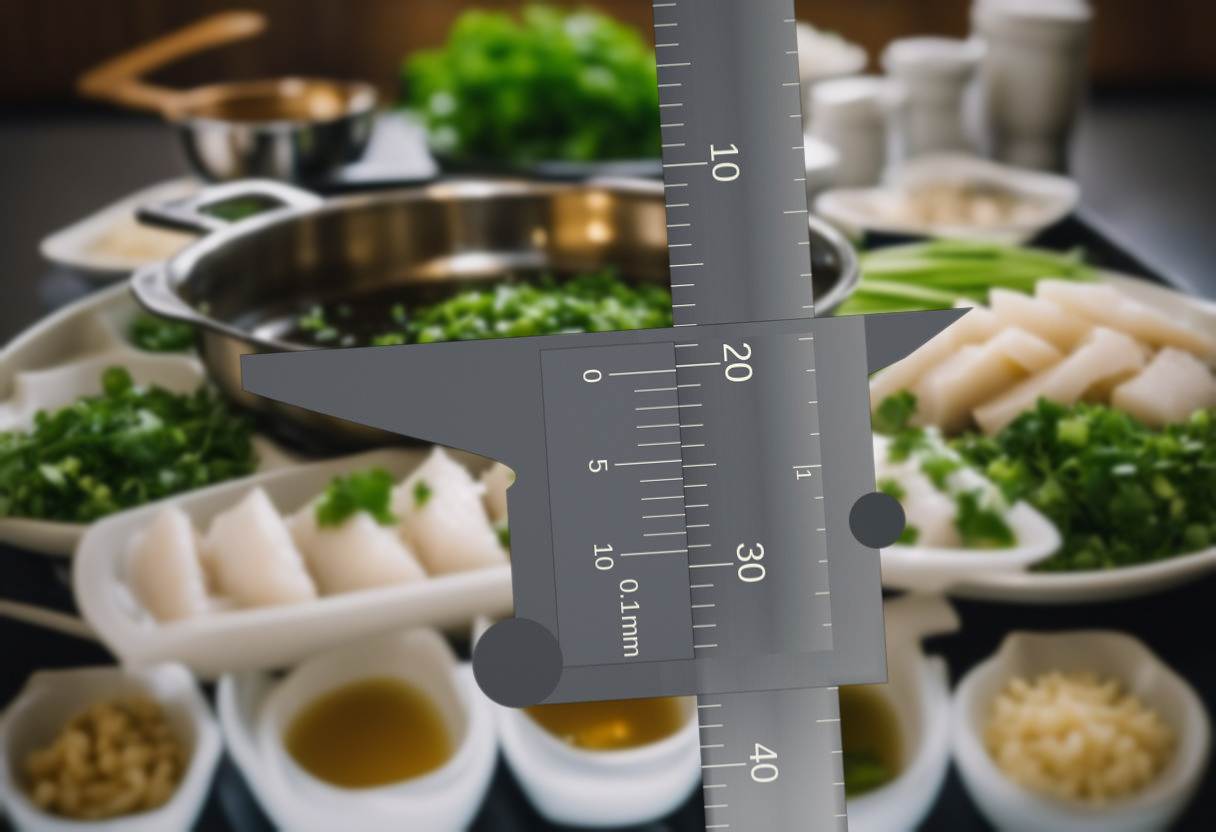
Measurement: 20.2 mm
